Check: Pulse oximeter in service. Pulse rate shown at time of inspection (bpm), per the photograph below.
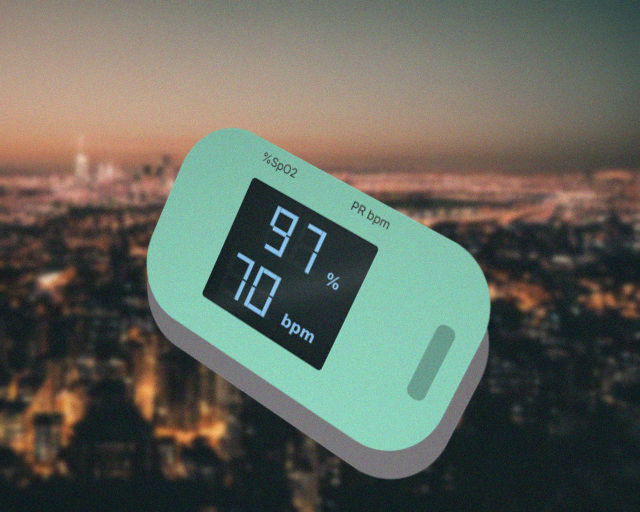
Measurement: 70 bpm
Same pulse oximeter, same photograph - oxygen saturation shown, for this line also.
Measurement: 97 %
